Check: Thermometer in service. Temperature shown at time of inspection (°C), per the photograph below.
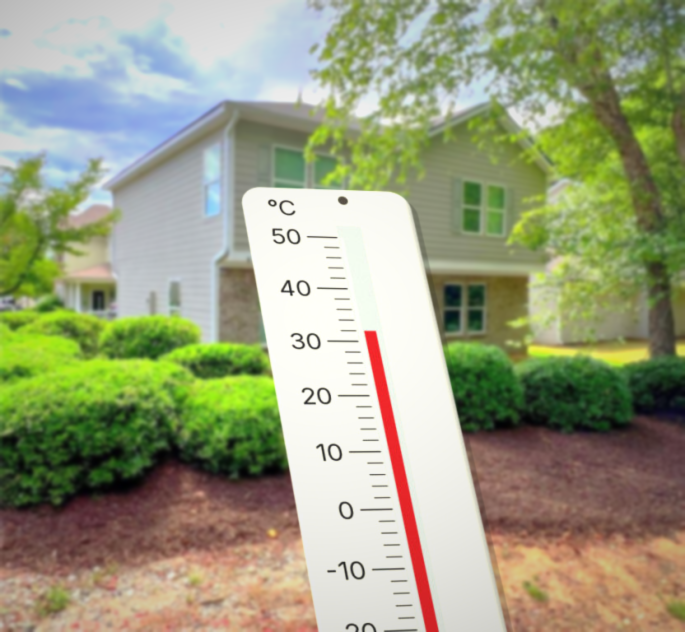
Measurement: 32 °C
